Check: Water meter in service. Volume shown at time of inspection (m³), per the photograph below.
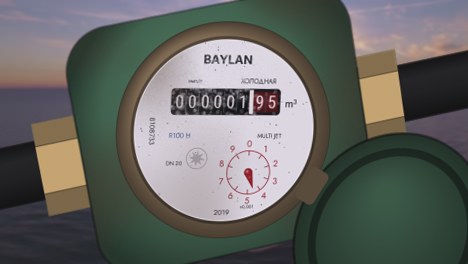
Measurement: 1.954 m³
